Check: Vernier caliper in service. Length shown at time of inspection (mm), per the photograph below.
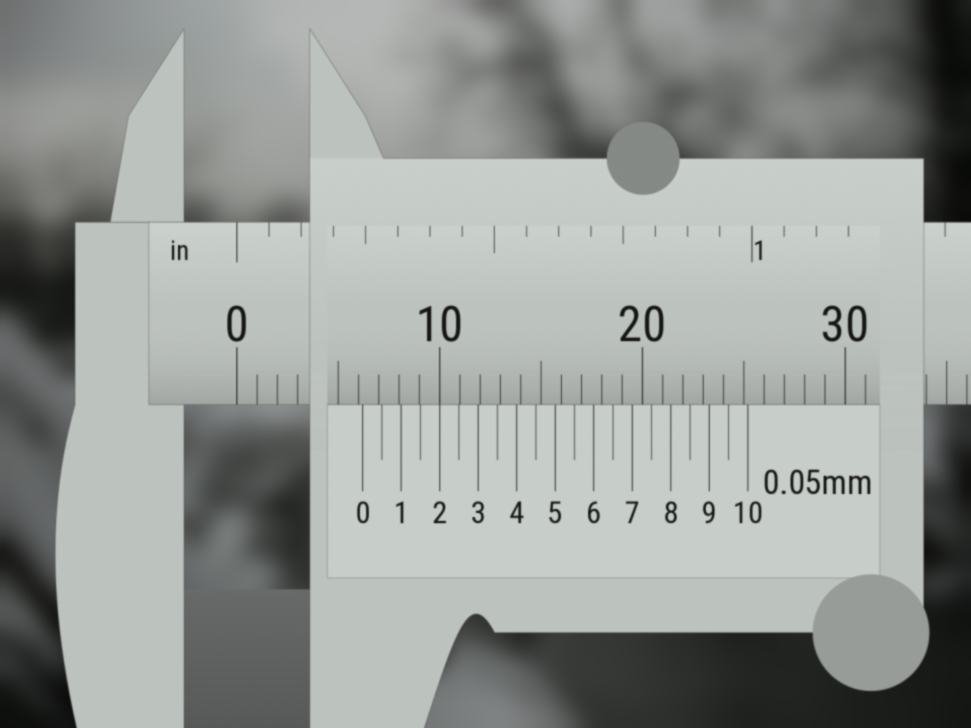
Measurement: 6.2 mm
